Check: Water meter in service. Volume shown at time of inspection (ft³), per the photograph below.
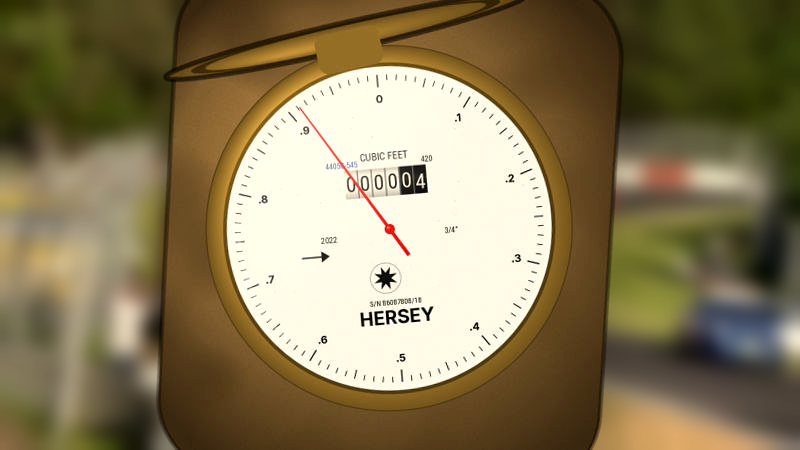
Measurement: 3.91 ft³
